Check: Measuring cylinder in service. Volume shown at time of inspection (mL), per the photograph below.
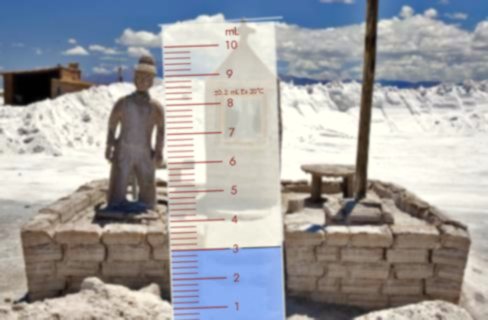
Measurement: 3 mL
